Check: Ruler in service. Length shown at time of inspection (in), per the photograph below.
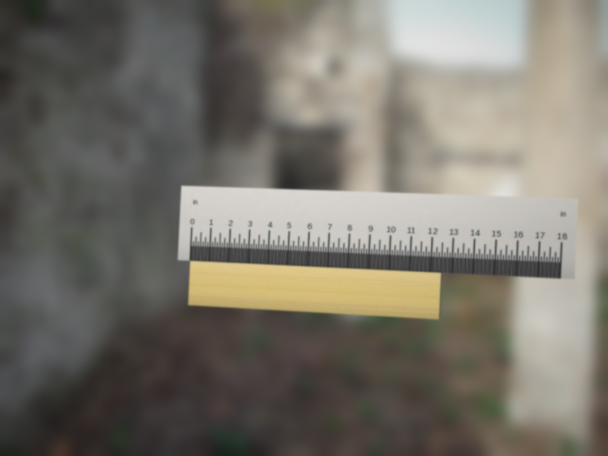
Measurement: 12.5 in
